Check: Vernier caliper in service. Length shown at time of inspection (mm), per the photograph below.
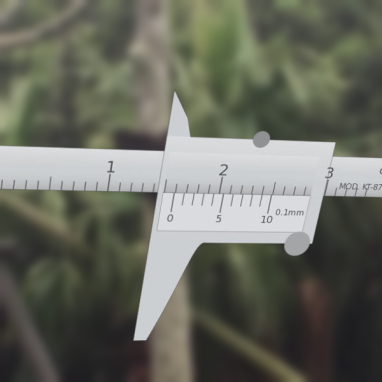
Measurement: 15.9 mm
